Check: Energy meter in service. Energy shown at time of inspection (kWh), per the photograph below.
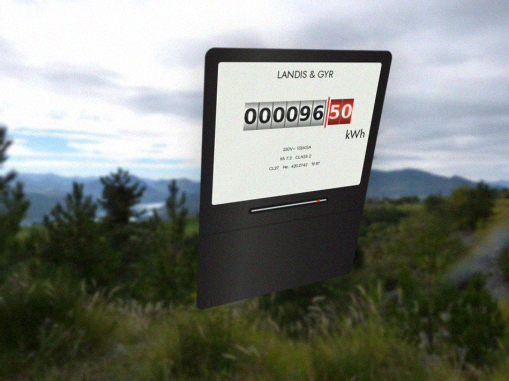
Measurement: 96.50 kWh
